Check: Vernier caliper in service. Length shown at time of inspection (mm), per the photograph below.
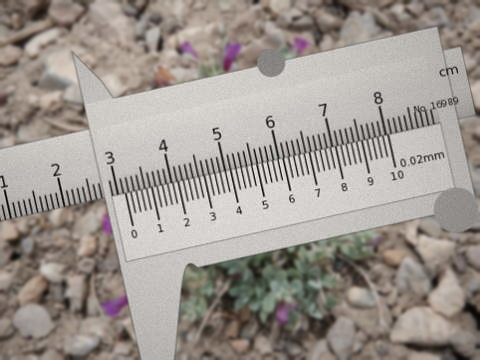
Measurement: 31.4 mm
